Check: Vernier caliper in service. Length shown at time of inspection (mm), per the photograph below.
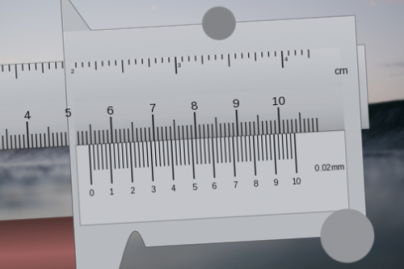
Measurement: 54.5 mm
